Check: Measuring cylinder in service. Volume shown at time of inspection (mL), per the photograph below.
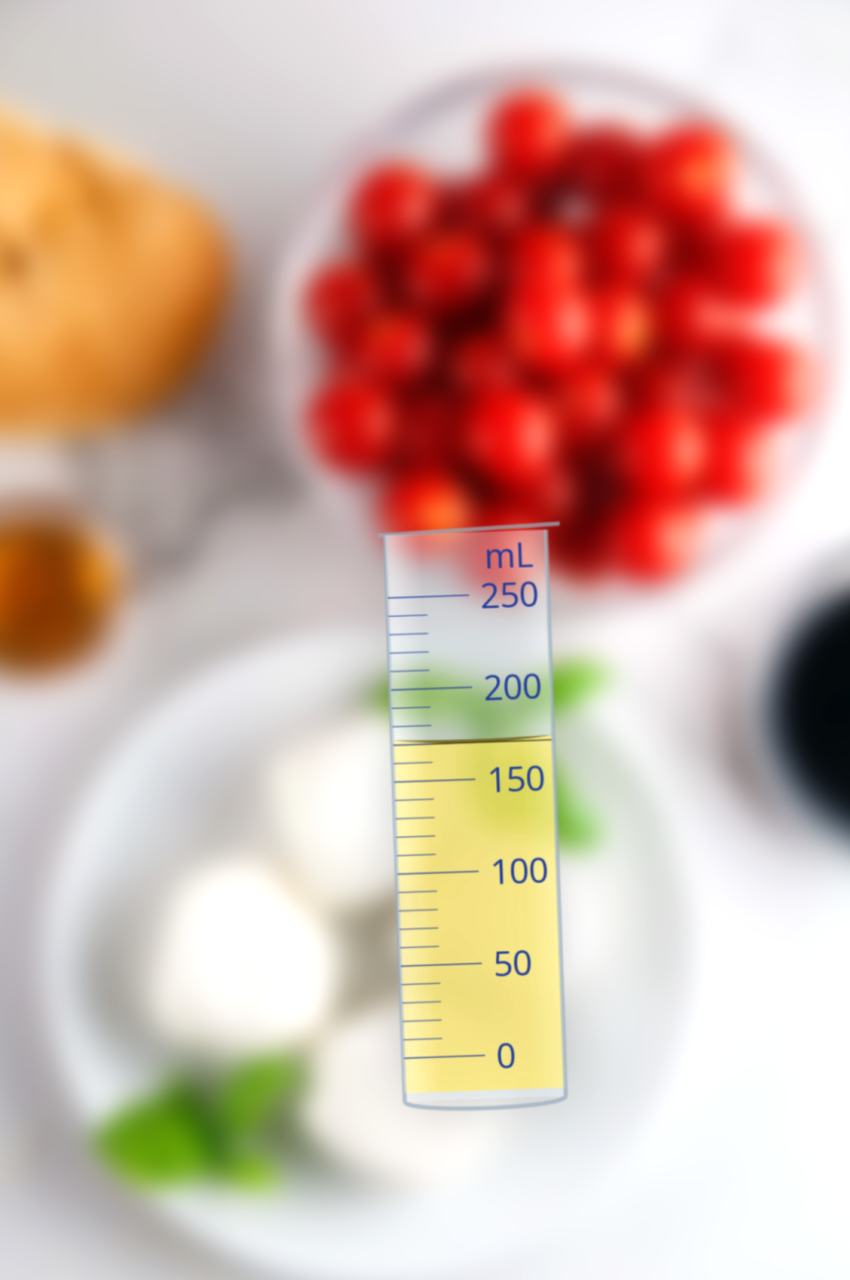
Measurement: 170 mL
